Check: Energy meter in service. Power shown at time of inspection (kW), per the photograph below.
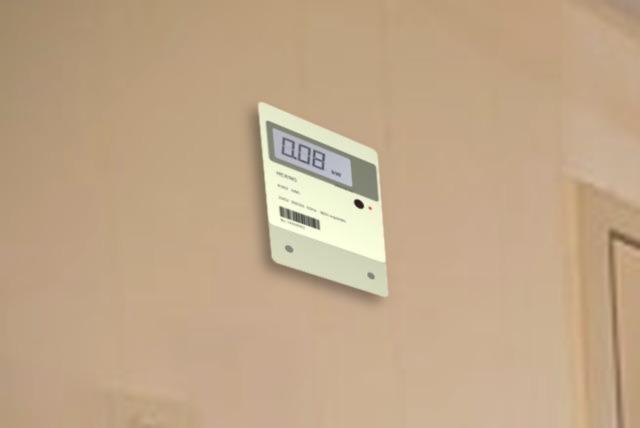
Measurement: 0.08 kW
